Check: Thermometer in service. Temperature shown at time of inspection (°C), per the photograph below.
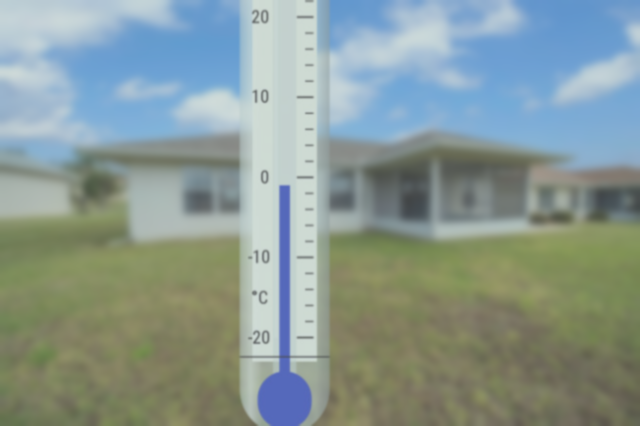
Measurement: -1 °C
